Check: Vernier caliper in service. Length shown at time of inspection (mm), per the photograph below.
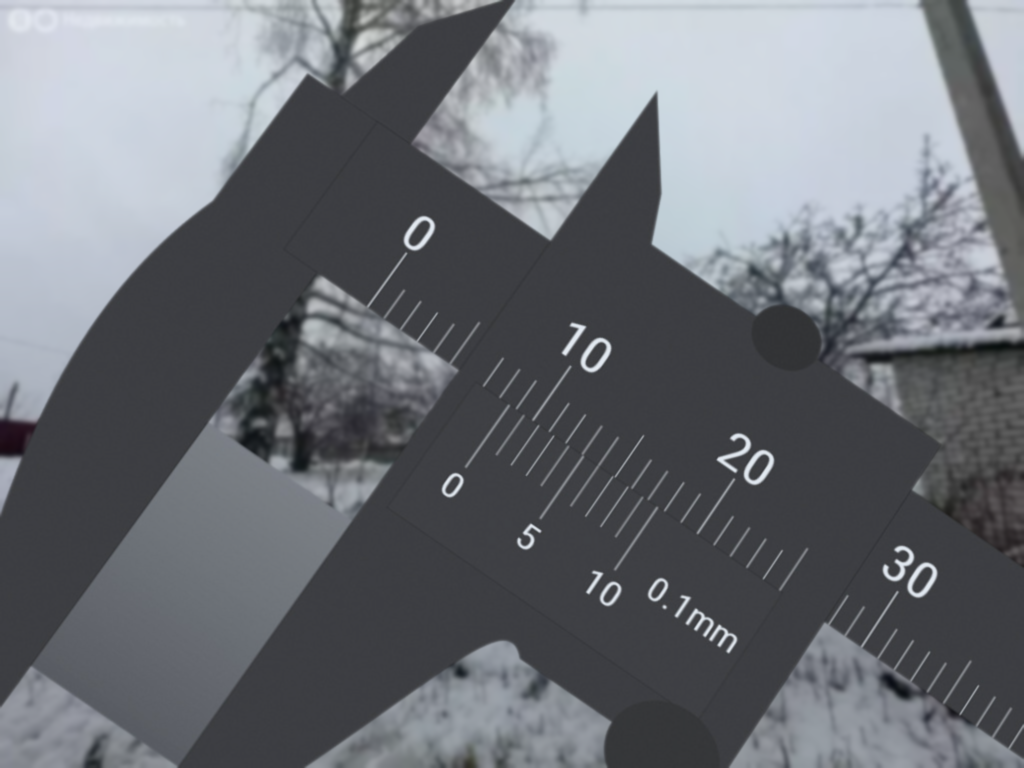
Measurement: 8.6 mm
